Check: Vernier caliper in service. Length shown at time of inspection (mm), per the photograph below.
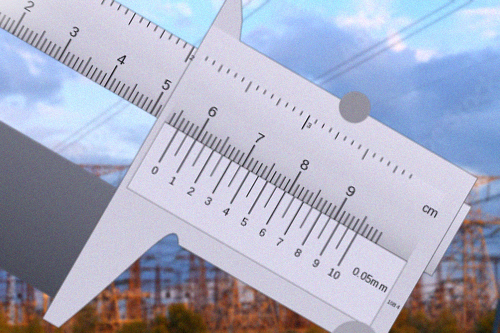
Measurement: 56.0 mm
